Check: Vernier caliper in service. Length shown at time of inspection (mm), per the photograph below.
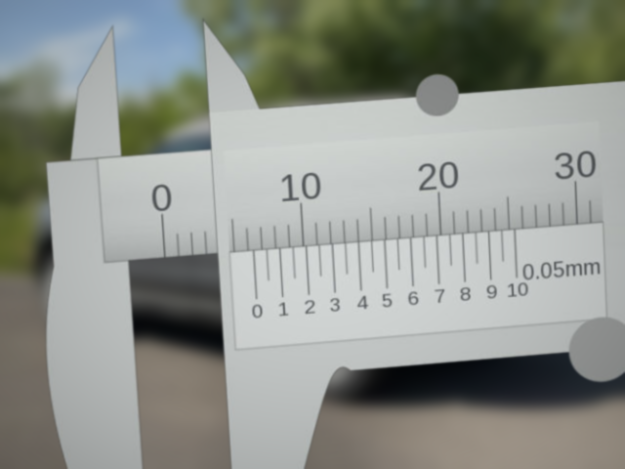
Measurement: 6.4 mm
